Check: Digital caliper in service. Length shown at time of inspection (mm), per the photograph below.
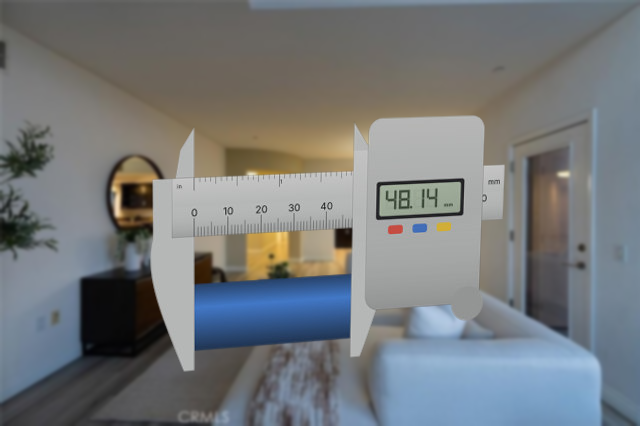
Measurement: 48.14 mm
